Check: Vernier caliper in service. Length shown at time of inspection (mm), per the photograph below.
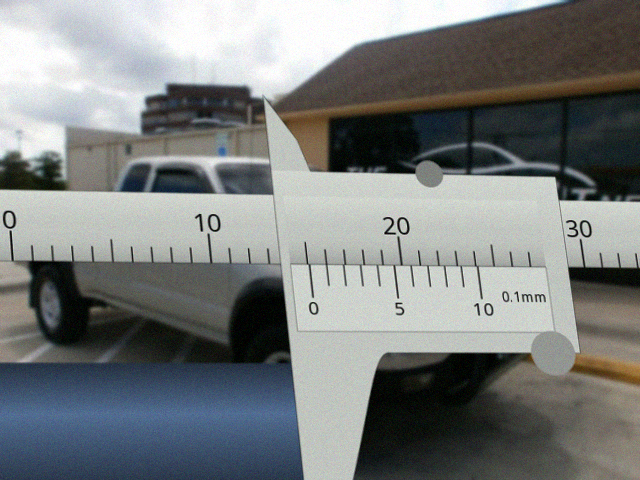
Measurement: 15.1 mm
